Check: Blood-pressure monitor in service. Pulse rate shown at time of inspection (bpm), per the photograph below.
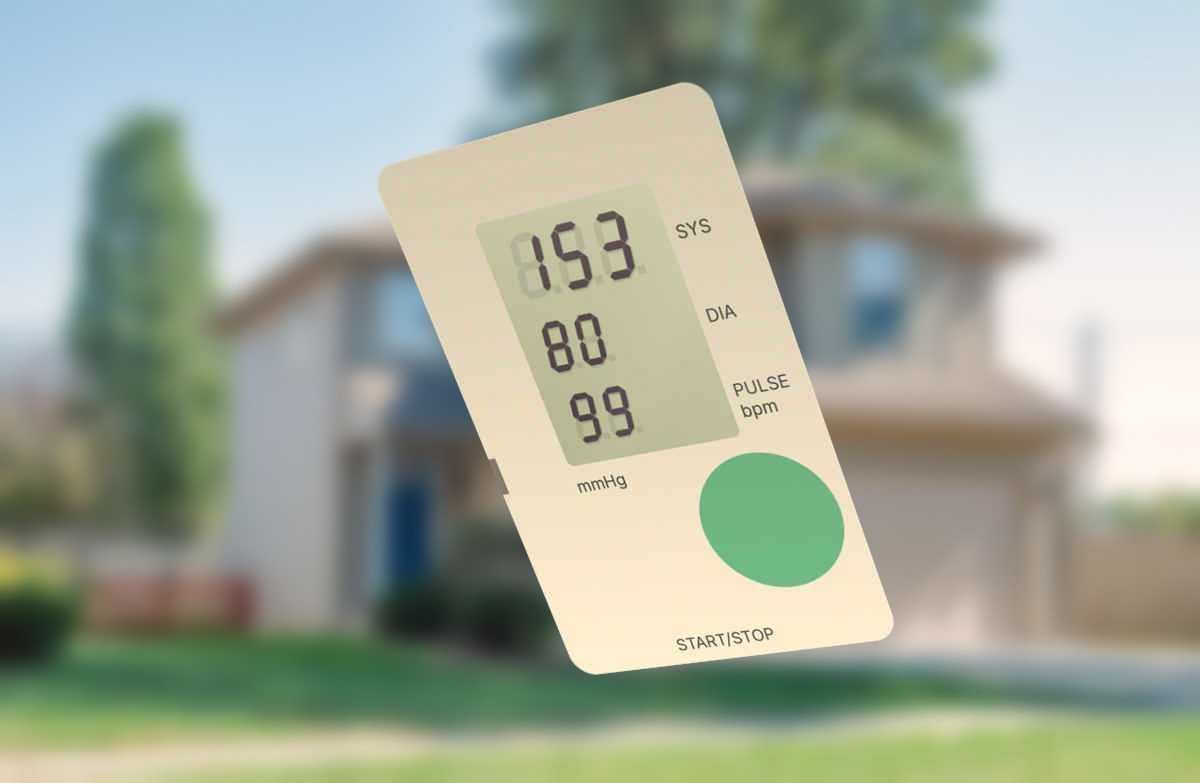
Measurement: 99 bpm
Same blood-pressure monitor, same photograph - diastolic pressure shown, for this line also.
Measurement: 80 mmHg
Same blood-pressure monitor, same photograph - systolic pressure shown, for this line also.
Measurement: 153 mmHg
